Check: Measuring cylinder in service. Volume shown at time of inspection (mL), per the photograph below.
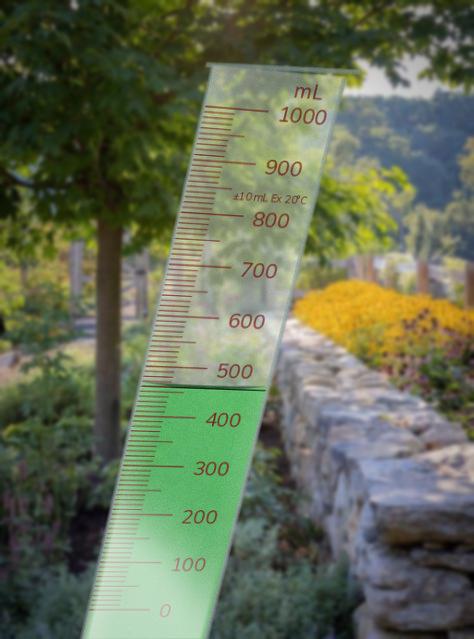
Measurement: 460 mL
